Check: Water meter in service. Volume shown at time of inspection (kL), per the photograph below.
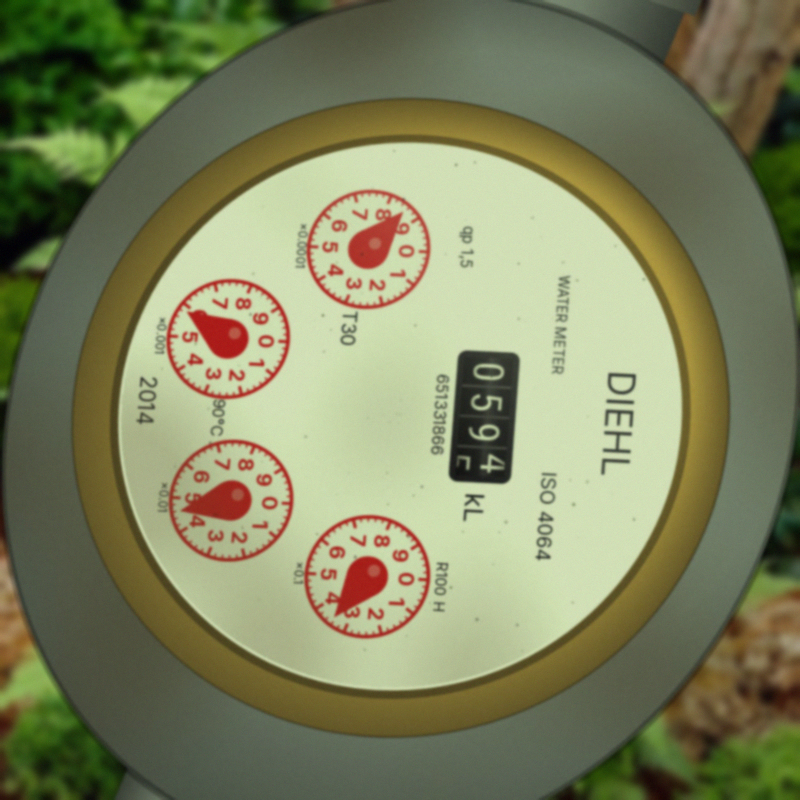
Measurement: 594.3458 kL
